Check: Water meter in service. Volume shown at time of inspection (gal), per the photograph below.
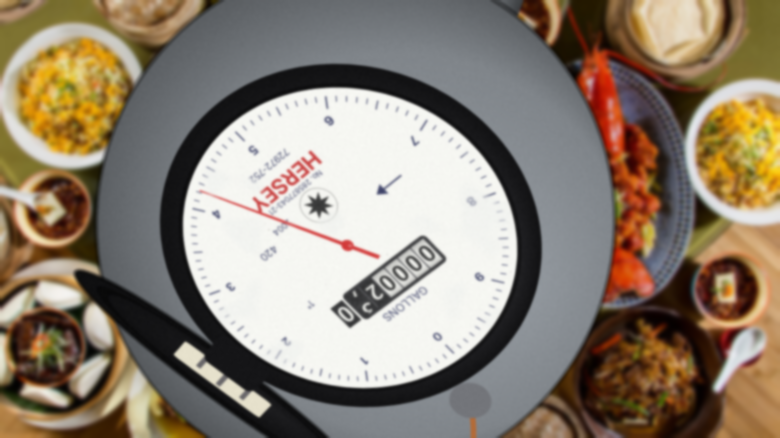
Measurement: 234.2 gal
